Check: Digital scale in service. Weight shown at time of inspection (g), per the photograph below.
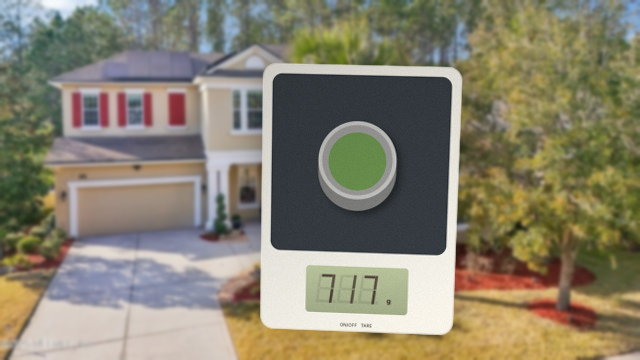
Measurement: 717 g
